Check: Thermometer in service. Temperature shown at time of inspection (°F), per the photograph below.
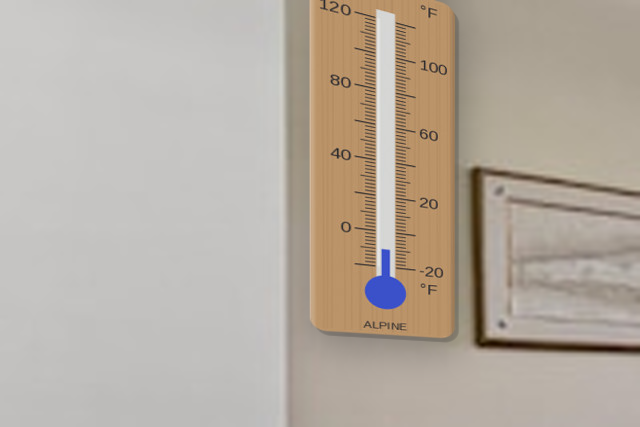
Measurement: -10 °F
